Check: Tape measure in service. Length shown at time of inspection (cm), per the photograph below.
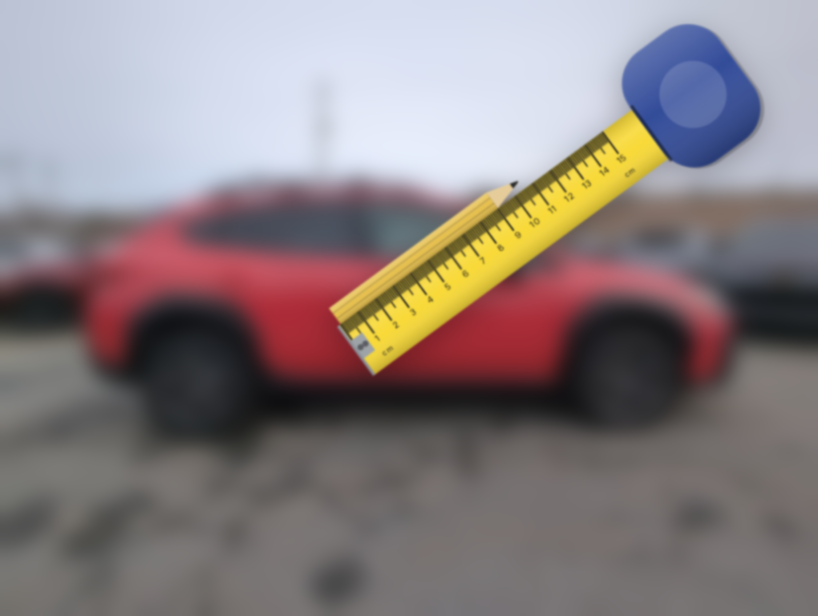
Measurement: 10.5 cm
